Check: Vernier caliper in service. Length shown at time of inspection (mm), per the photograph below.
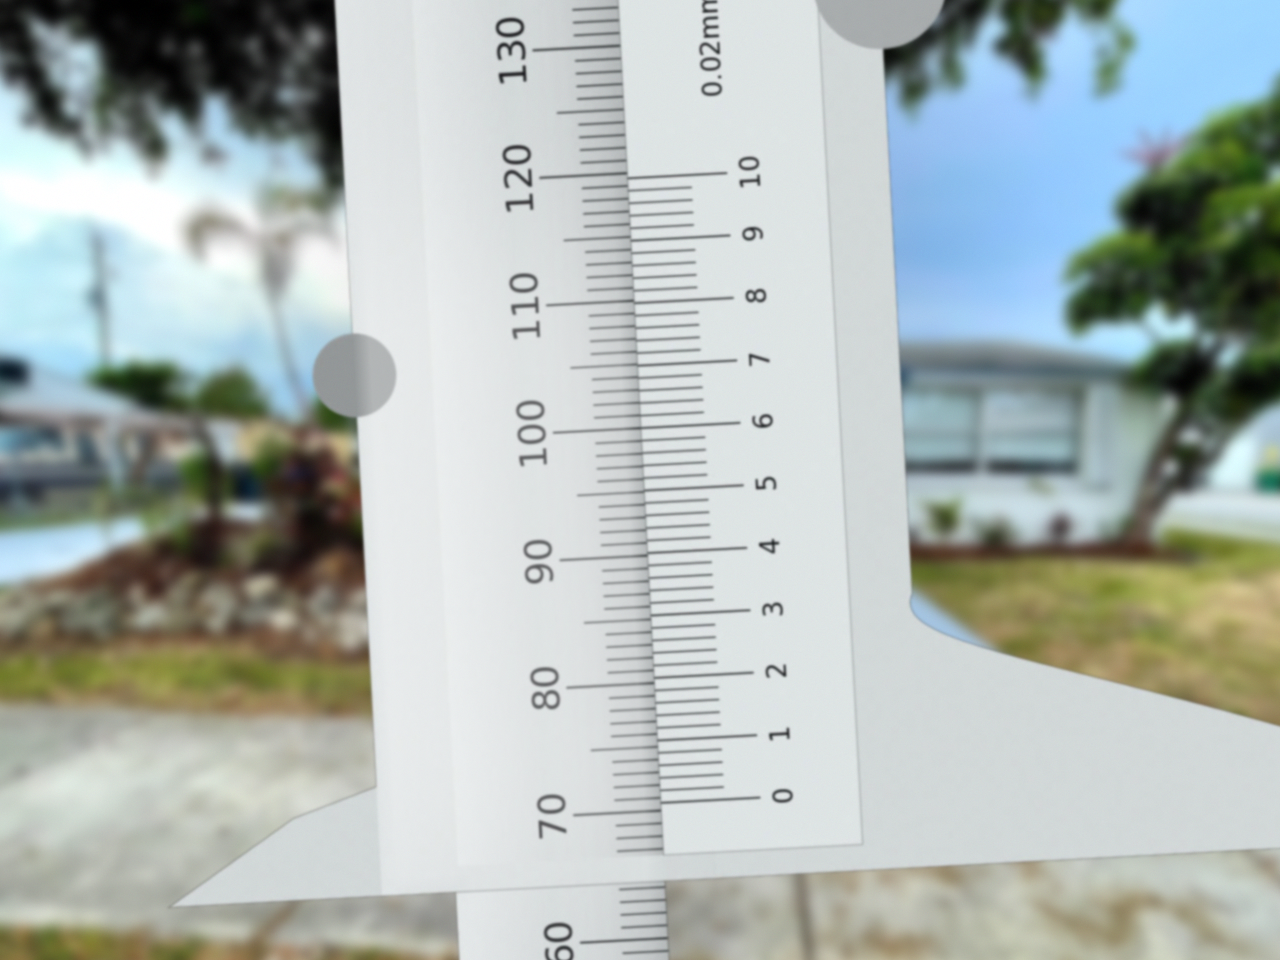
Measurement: 70.6 mm
